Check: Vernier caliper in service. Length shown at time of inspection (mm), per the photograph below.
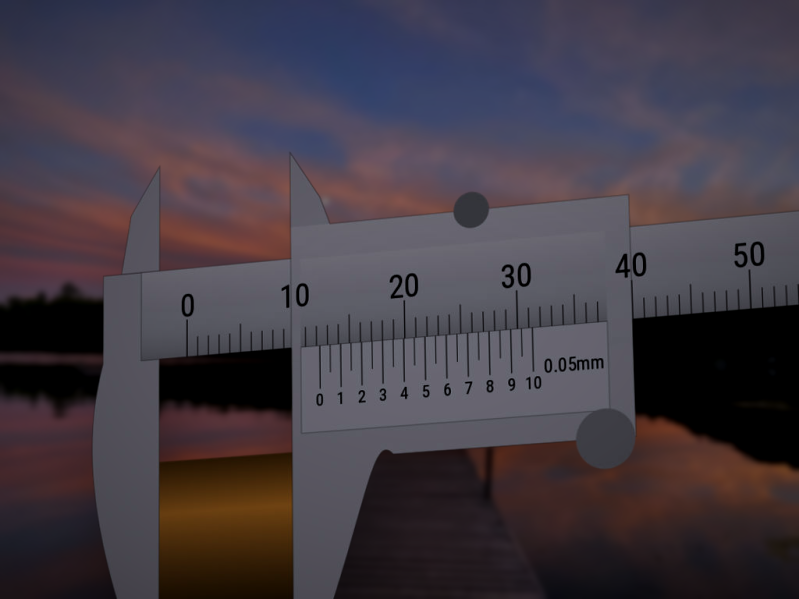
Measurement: 12.3 mm
